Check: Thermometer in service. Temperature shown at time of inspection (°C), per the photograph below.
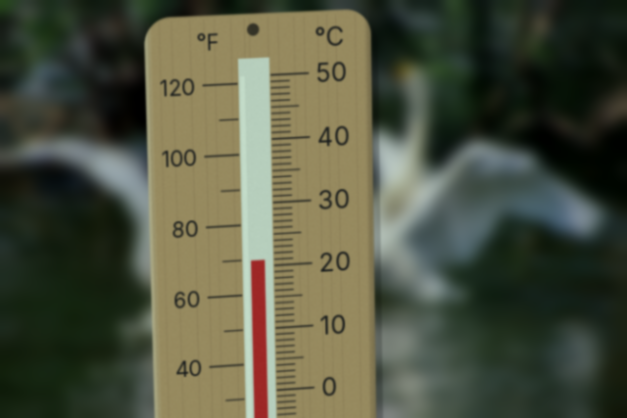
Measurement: 21 °C
